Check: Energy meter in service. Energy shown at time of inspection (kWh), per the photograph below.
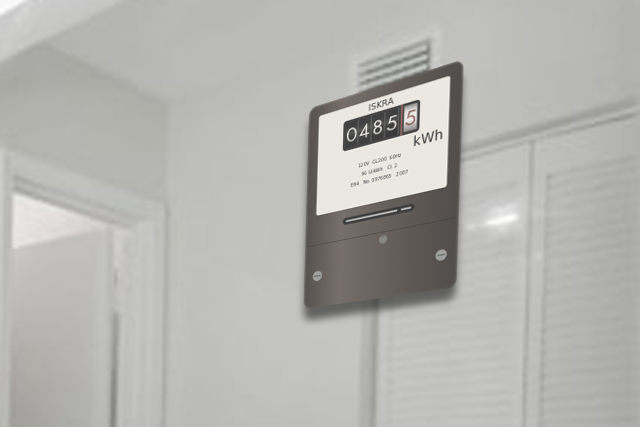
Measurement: 485.5 kWh
